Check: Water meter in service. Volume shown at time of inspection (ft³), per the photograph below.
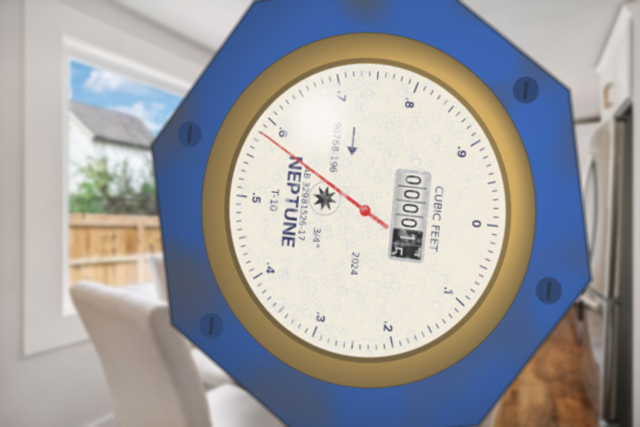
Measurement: 14.58 ft³
